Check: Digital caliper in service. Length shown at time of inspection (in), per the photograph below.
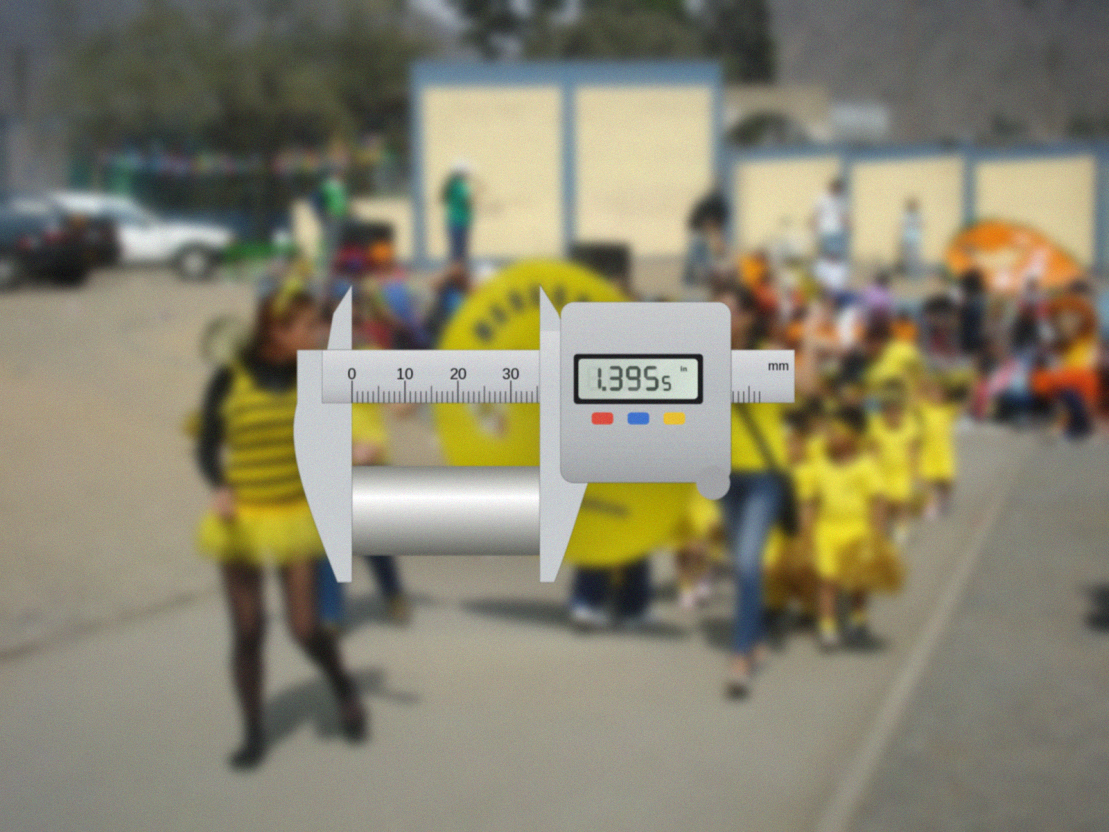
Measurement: 1.3955 in
